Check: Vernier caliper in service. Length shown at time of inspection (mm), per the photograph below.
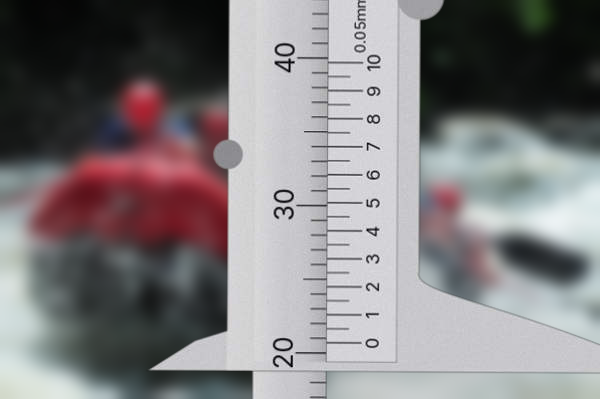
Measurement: 20.7 mm
